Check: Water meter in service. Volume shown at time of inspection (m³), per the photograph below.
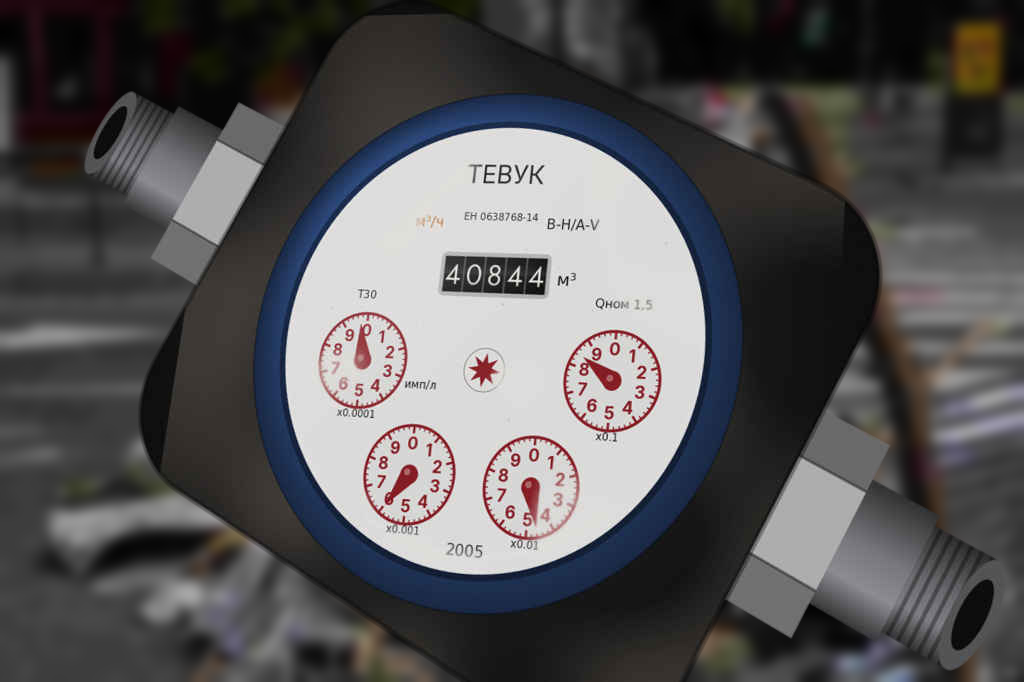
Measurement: 40844.8459 m³
